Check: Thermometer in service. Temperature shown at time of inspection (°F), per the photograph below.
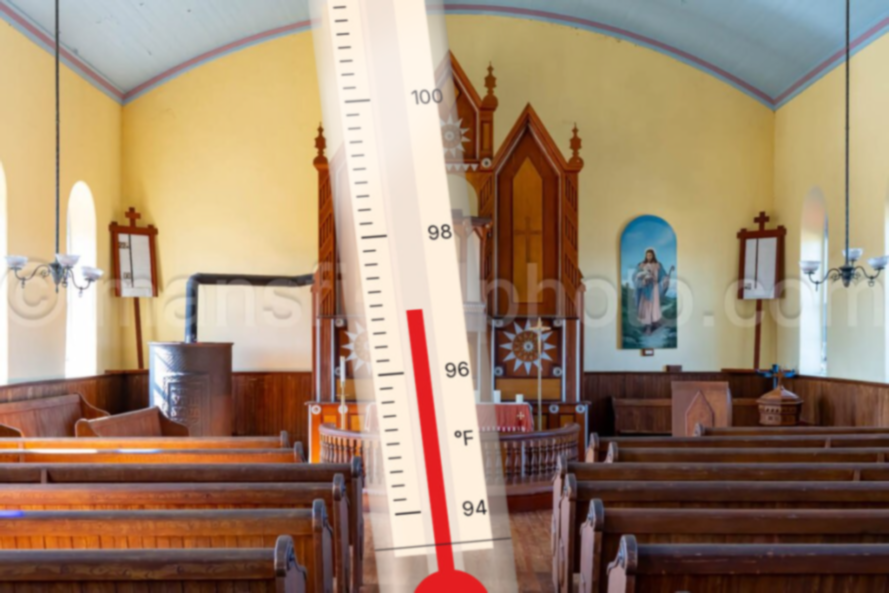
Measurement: 96.9 °F
